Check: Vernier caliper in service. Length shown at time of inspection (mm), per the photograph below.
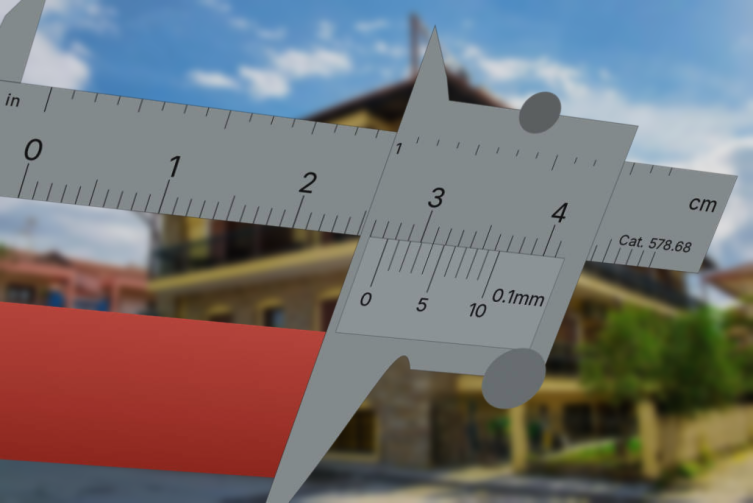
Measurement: 27.4 mm
